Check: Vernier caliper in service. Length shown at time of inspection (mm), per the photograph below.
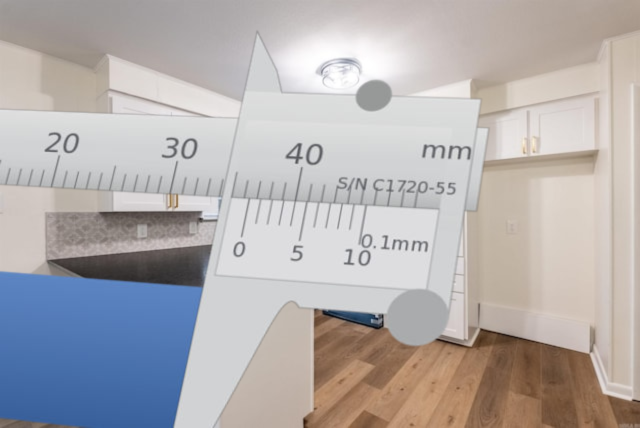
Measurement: 36.4 mm
